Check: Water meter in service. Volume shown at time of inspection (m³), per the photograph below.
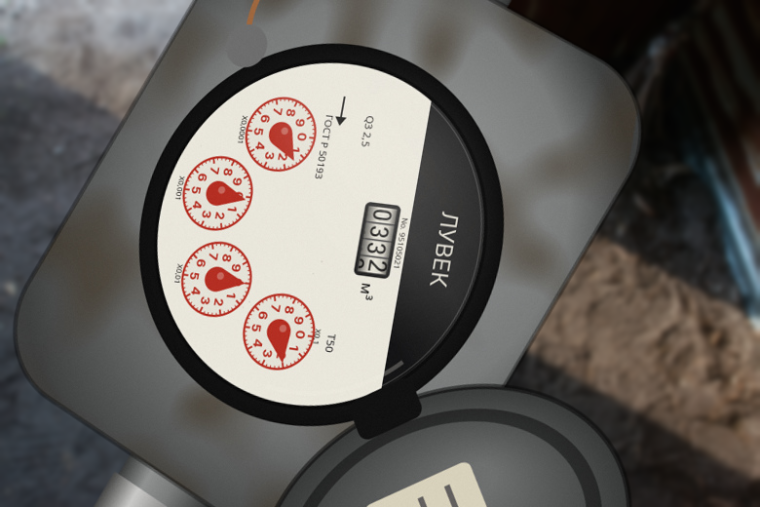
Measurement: 332.2001 m³
